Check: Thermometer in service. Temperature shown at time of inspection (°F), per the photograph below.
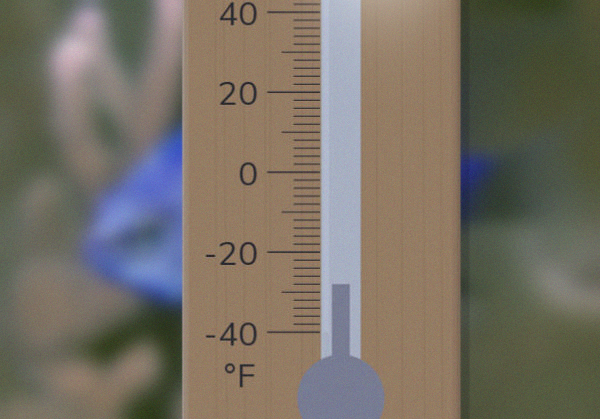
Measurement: -28 °F
